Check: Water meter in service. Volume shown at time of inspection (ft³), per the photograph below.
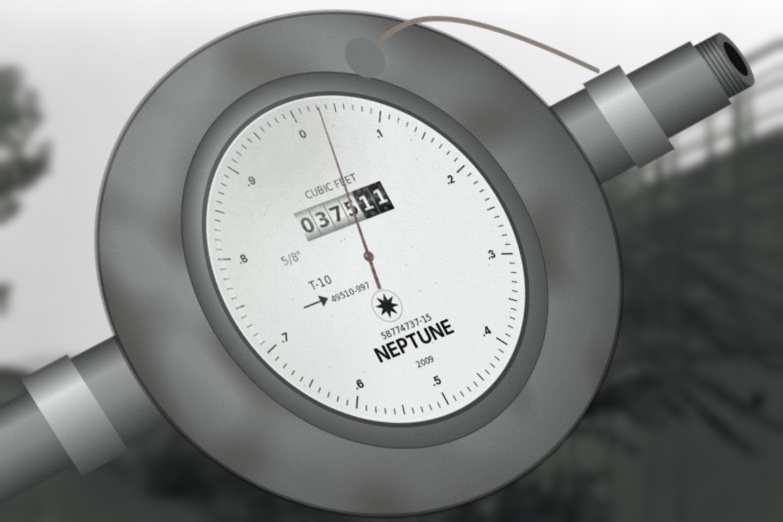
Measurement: 37511.03 ft³
